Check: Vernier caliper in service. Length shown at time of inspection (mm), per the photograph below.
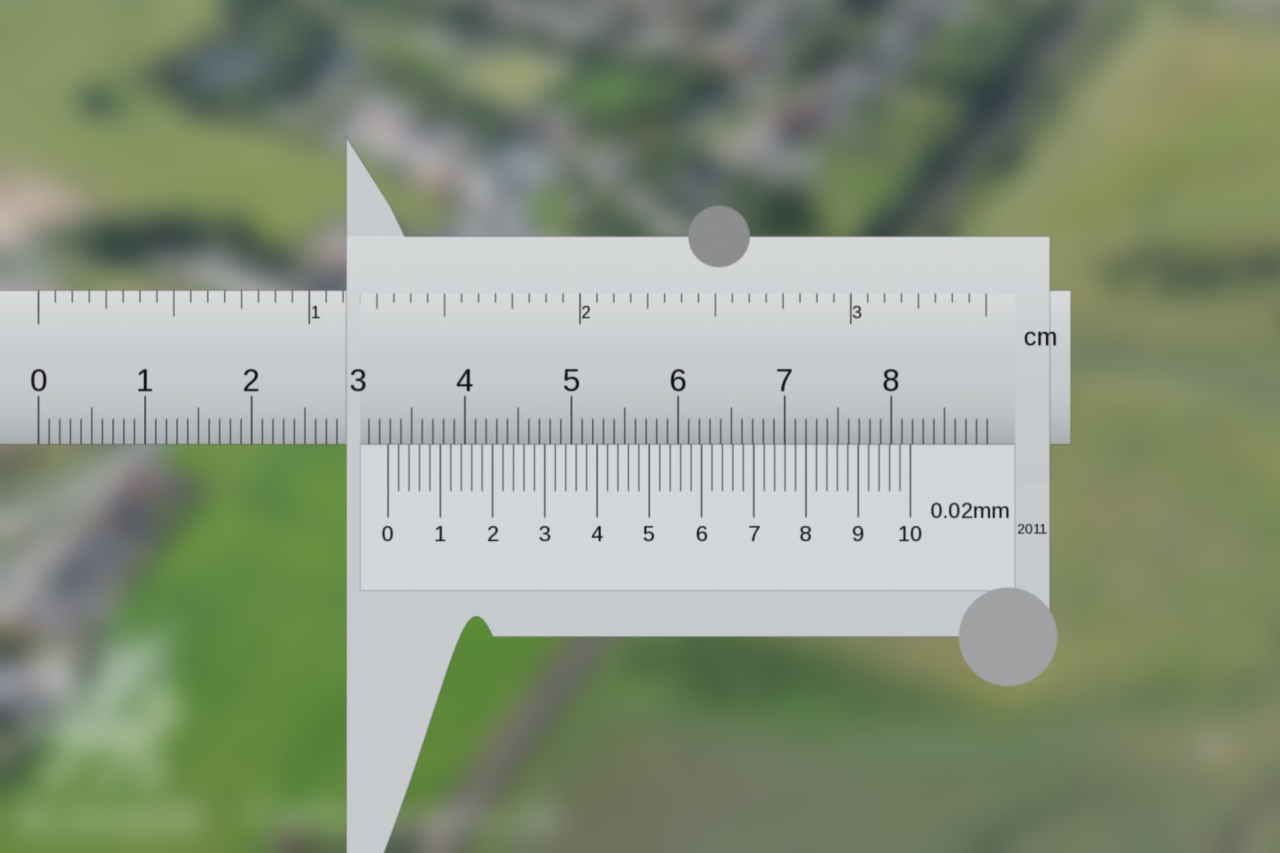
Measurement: 32.8 mm
